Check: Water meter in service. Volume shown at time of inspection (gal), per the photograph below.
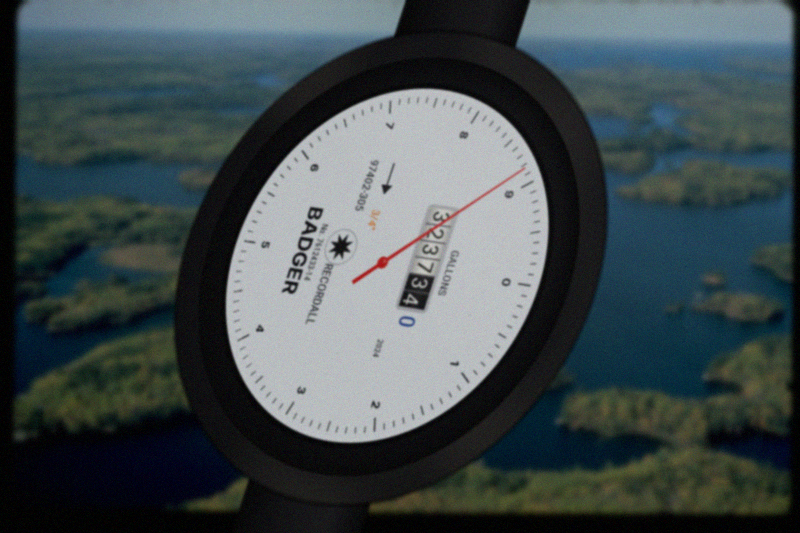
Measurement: 3237338.8 gal
